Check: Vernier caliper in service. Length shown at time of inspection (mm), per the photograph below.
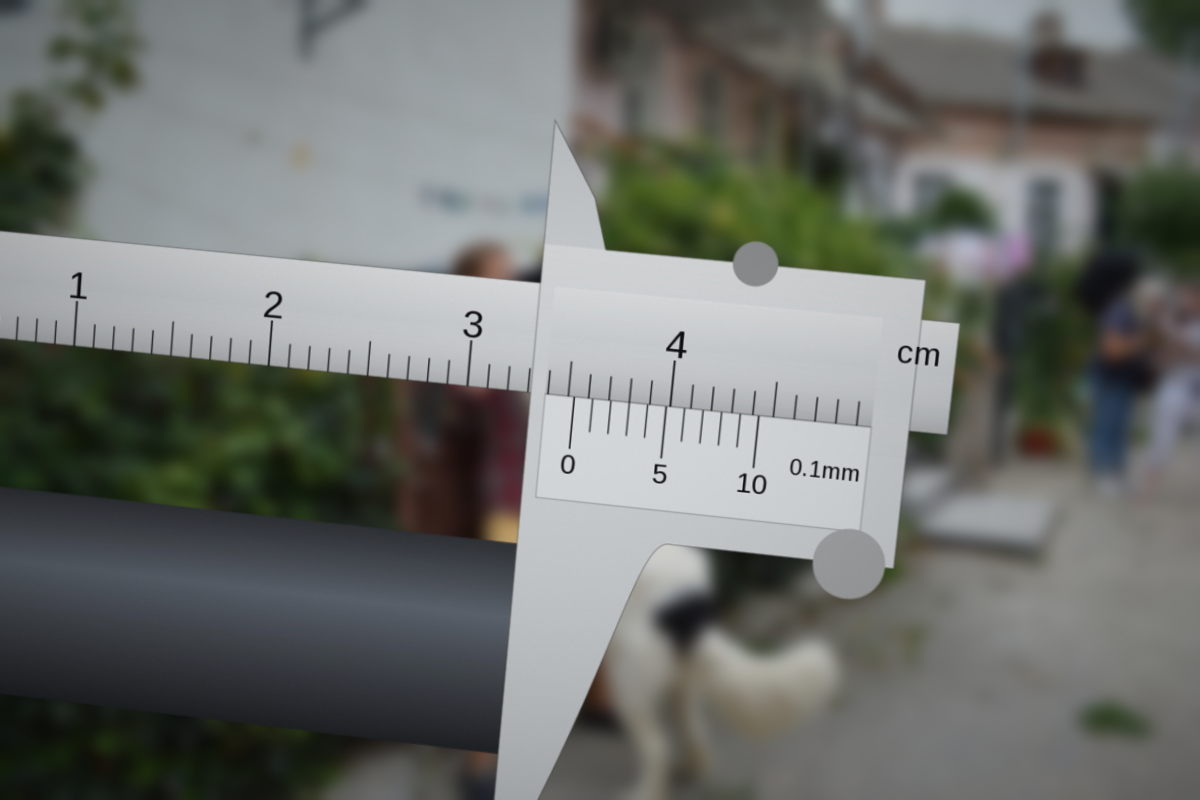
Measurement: 35.3 mm
